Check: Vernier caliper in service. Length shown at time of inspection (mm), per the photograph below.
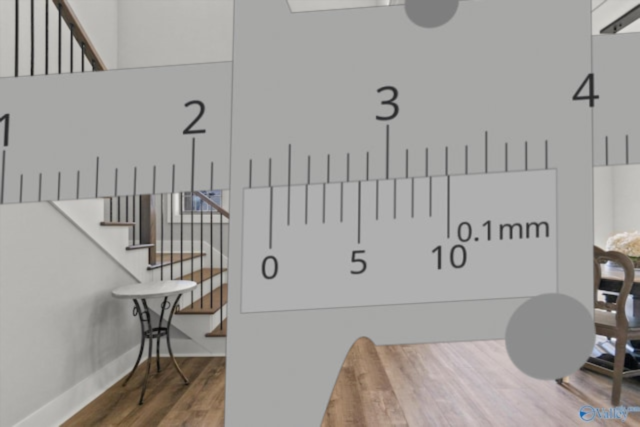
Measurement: 24.1 mm
